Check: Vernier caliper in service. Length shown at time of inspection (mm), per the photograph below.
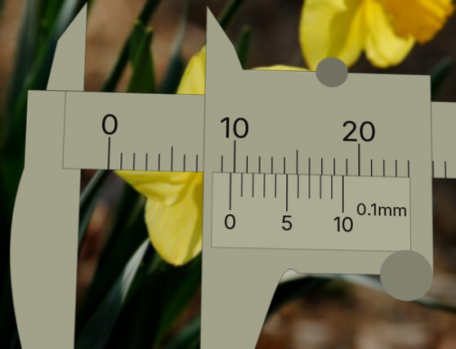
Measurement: 9.7 mm
